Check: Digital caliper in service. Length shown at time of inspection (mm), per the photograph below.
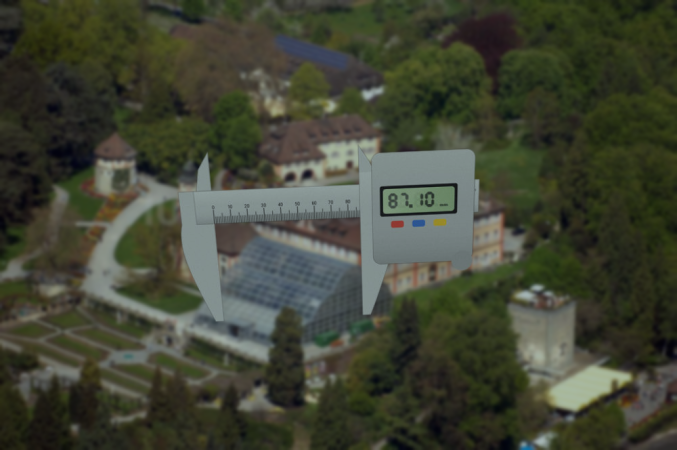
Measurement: 87.10 mm
